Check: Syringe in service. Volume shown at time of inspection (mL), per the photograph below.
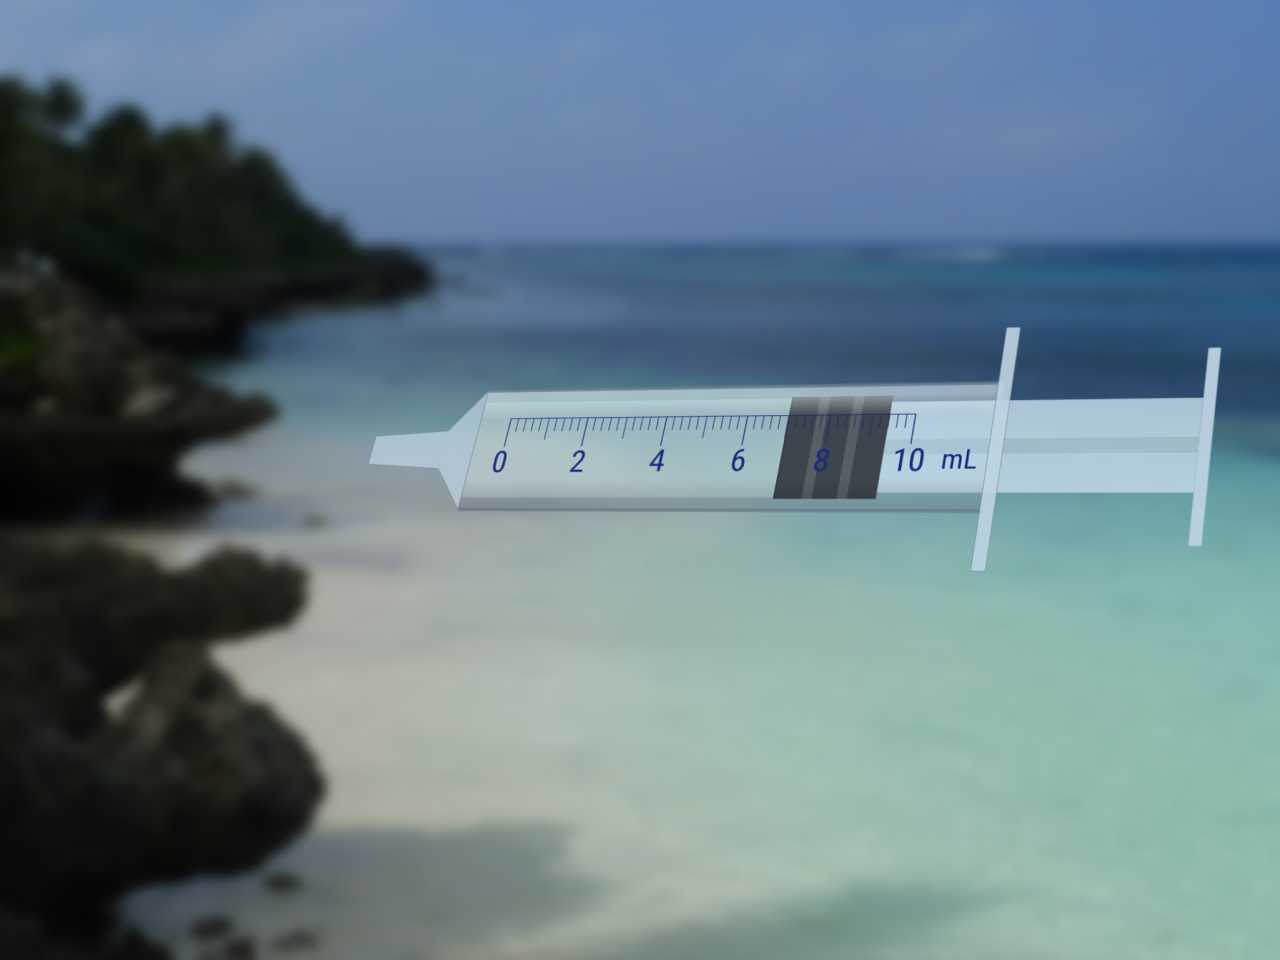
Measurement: 7 mL
